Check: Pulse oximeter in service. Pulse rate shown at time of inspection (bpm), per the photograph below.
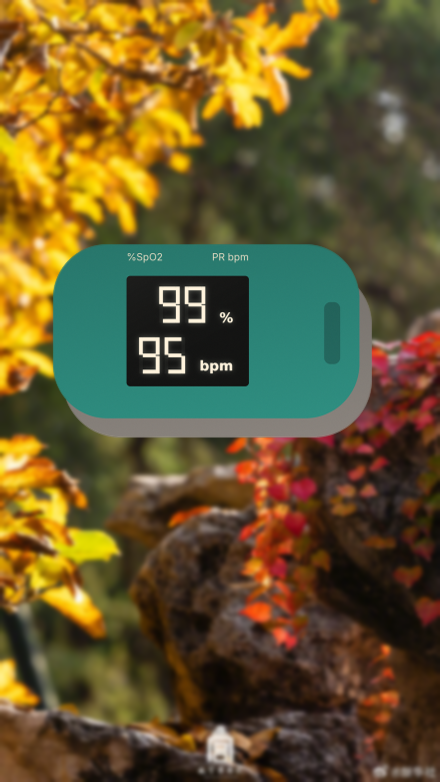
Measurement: 95 bpm
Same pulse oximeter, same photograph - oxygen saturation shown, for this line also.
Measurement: 99 %
